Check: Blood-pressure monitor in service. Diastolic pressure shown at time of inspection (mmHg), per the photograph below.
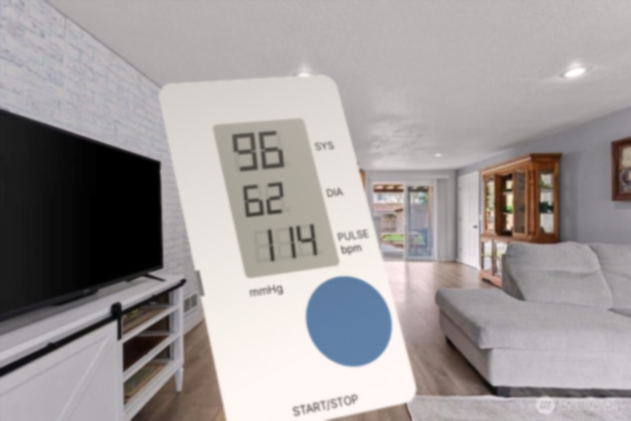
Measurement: 62 mmHg
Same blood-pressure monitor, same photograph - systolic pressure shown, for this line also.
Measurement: 96 mmHg
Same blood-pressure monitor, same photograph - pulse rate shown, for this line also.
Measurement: 114 bpm
